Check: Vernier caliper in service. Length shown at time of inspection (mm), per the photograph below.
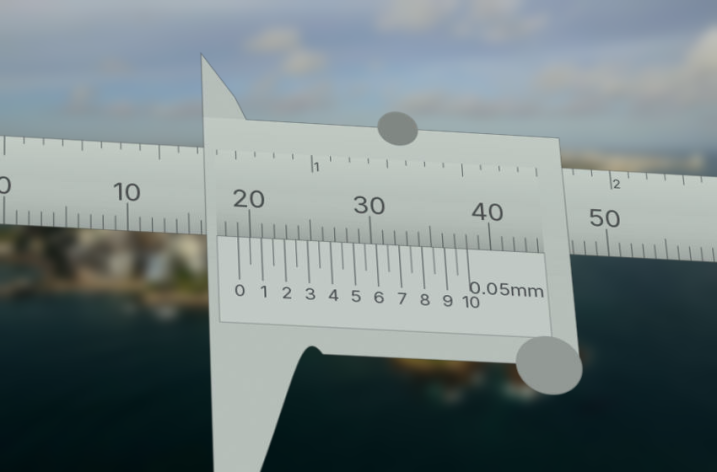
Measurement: 19.0 mm
